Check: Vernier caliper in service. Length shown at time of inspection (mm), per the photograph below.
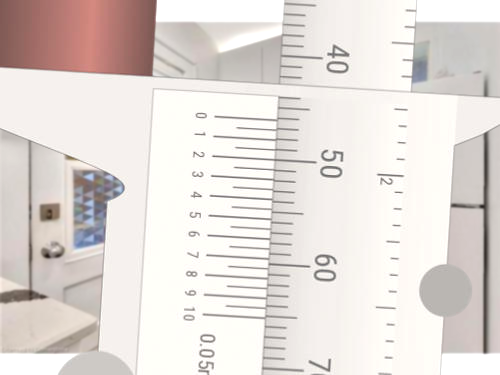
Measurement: 46.2 mm
